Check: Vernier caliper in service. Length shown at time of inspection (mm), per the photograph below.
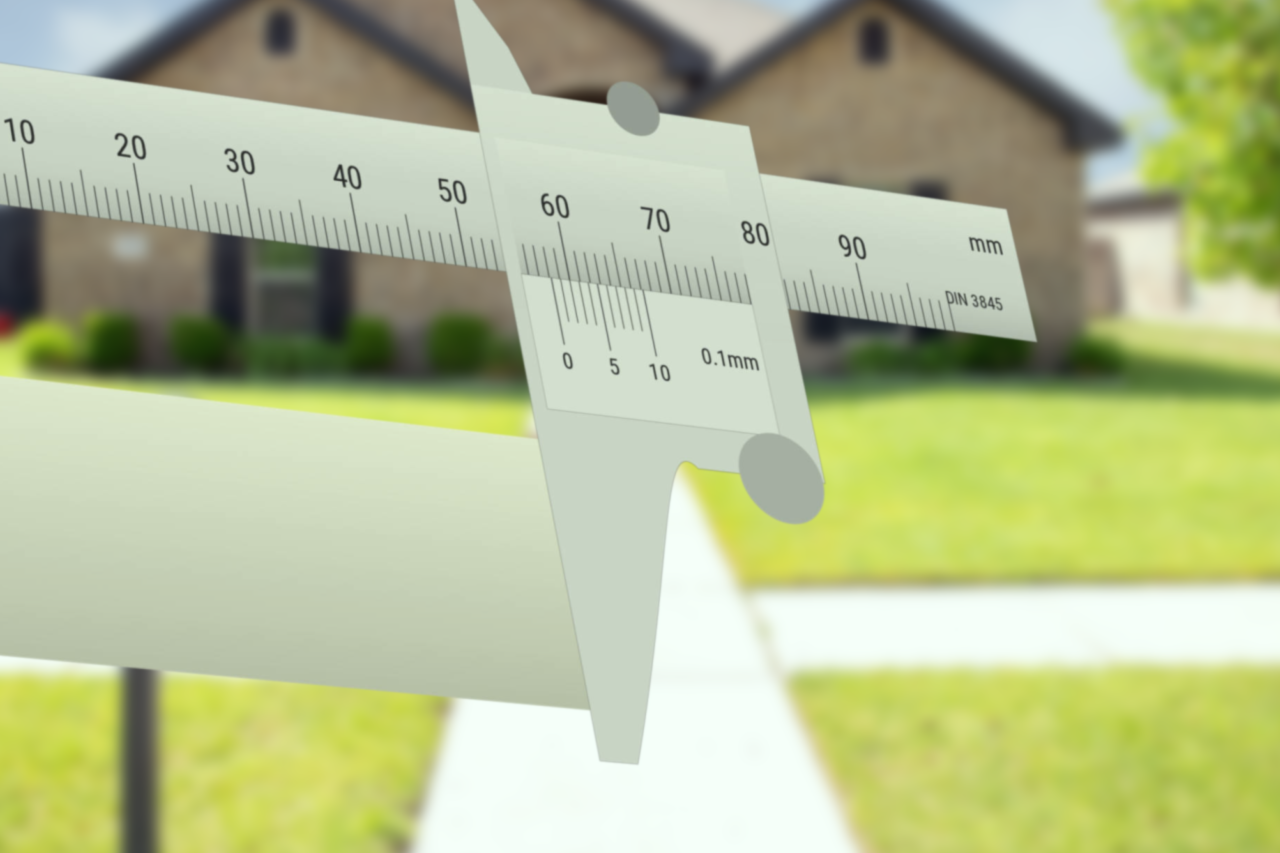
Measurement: 58.2 mm
